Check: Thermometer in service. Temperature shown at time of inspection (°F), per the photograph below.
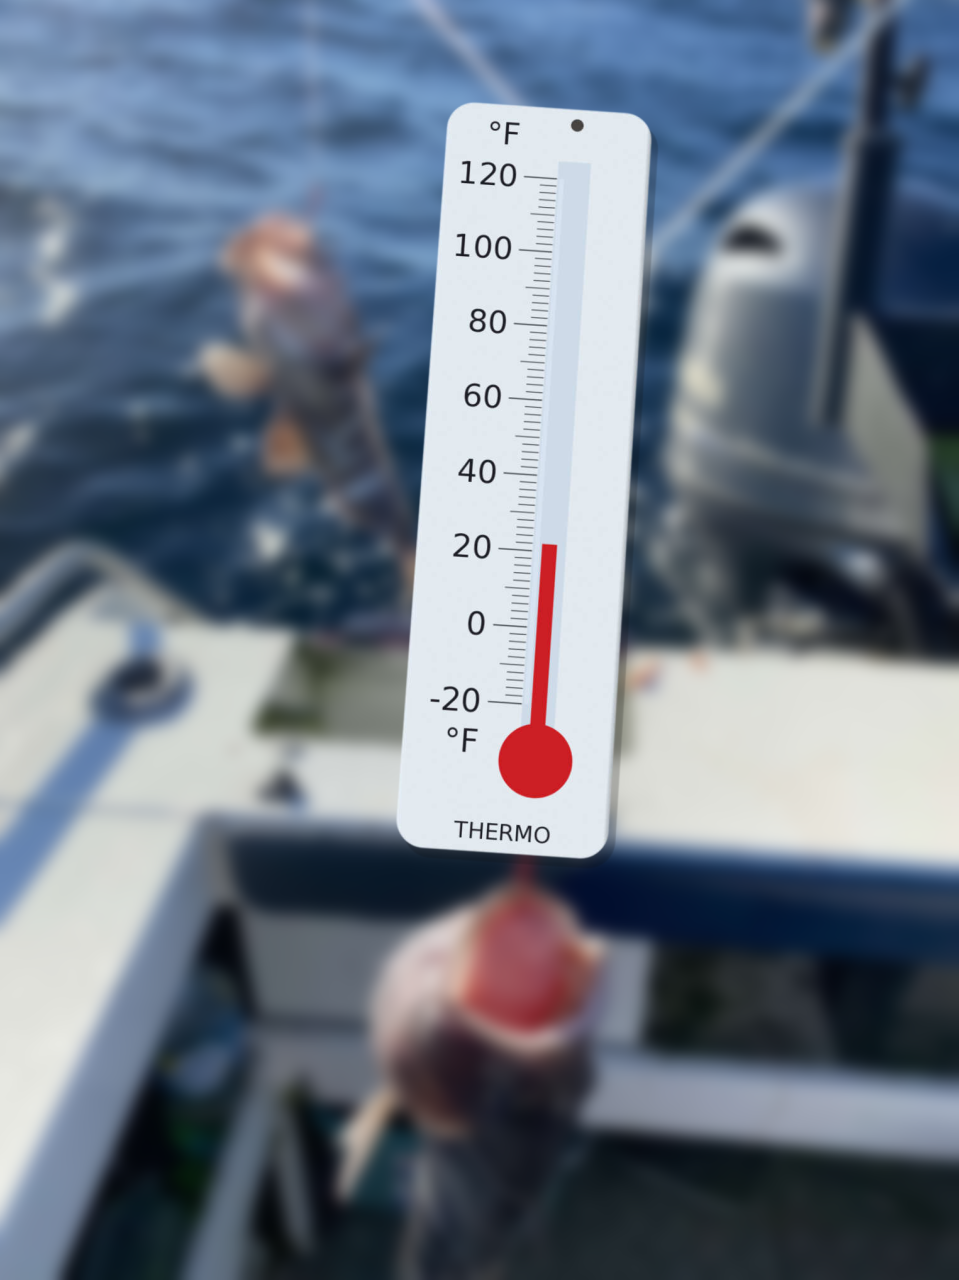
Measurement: 22 °F
